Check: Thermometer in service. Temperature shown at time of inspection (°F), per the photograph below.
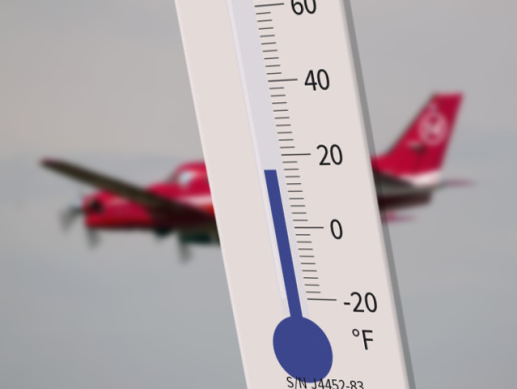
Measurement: 16 °F
